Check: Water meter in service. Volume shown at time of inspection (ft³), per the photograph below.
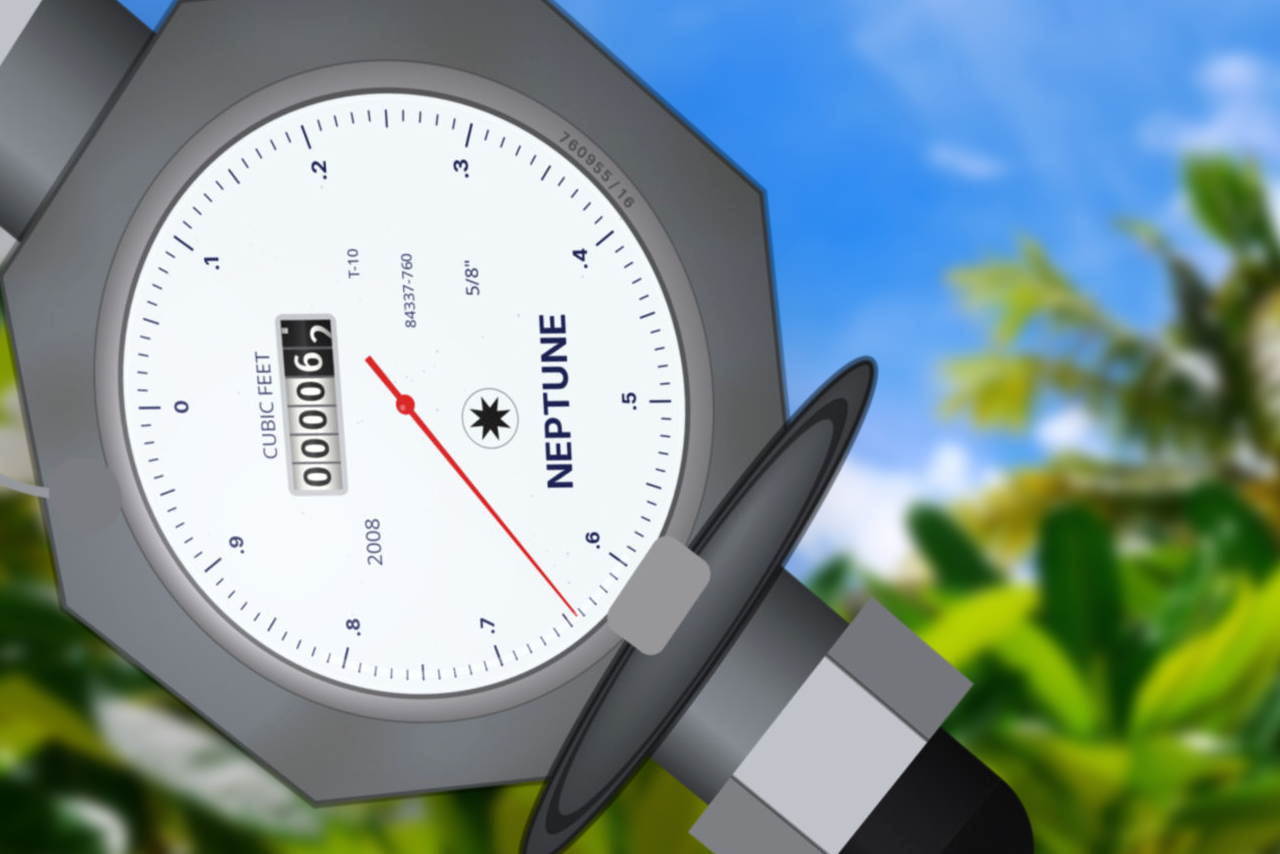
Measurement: 61.64 ft³
